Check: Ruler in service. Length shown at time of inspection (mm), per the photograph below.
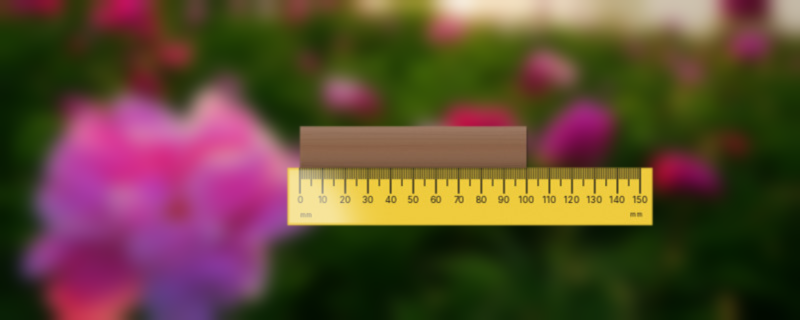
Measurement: 100 mm
